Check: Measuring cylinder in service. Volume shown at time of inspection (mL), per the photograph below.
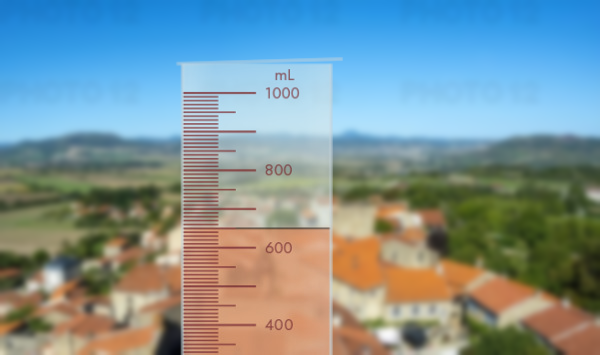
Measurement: 650 mL
